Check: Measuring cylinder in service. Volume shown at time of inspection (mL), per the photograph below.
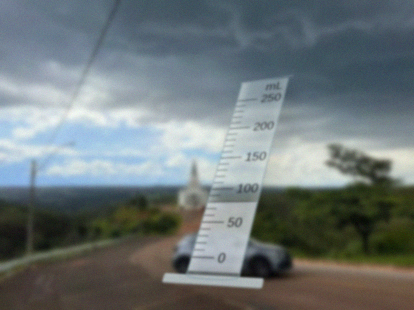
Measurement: 80 mL
